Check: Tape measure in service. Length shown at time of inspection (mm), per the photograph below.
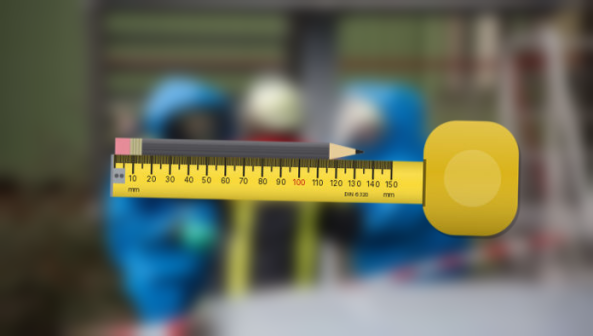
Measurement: 135 mm
